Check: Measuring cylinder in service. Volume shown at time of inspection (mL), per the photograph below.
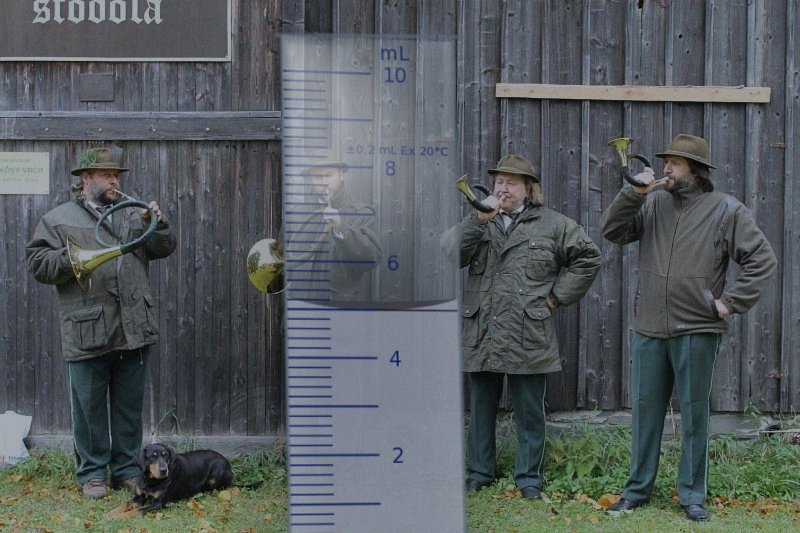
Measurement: 5 mL
